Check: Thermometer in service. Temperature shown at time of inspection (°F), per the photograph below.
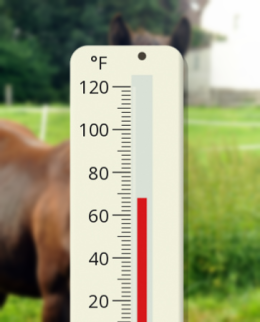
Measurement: 68 °F
